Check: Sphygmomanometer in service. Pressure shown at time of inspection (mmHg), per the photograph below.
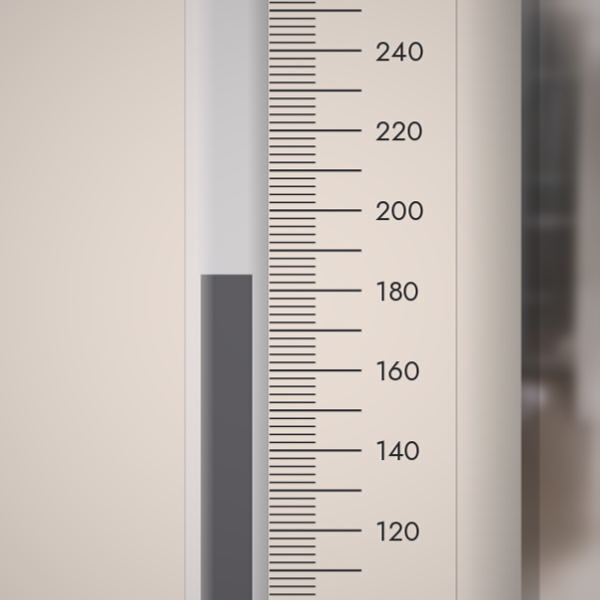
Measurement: 184 mmHg
